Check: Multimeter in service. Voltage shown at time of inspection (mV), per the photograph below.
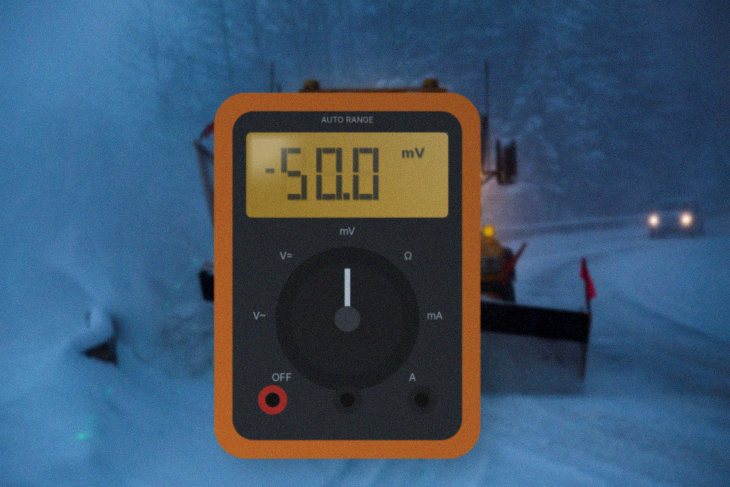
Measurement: -50.0 mV
